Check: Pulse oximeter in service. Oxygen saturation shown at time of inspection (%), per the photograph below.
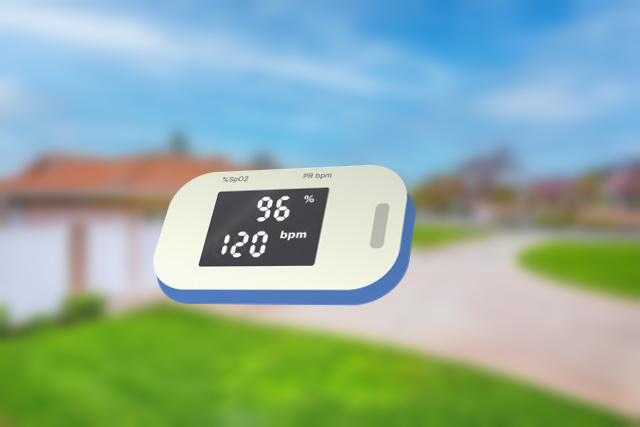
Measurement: 96 %
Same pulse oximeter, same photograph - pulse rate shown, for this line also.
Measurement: 120 bpm
